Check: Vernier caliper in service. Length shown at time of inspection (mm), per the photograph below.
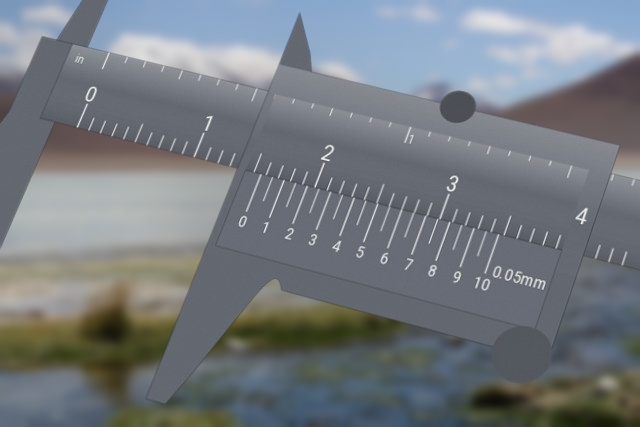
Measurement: 15.6 mm
